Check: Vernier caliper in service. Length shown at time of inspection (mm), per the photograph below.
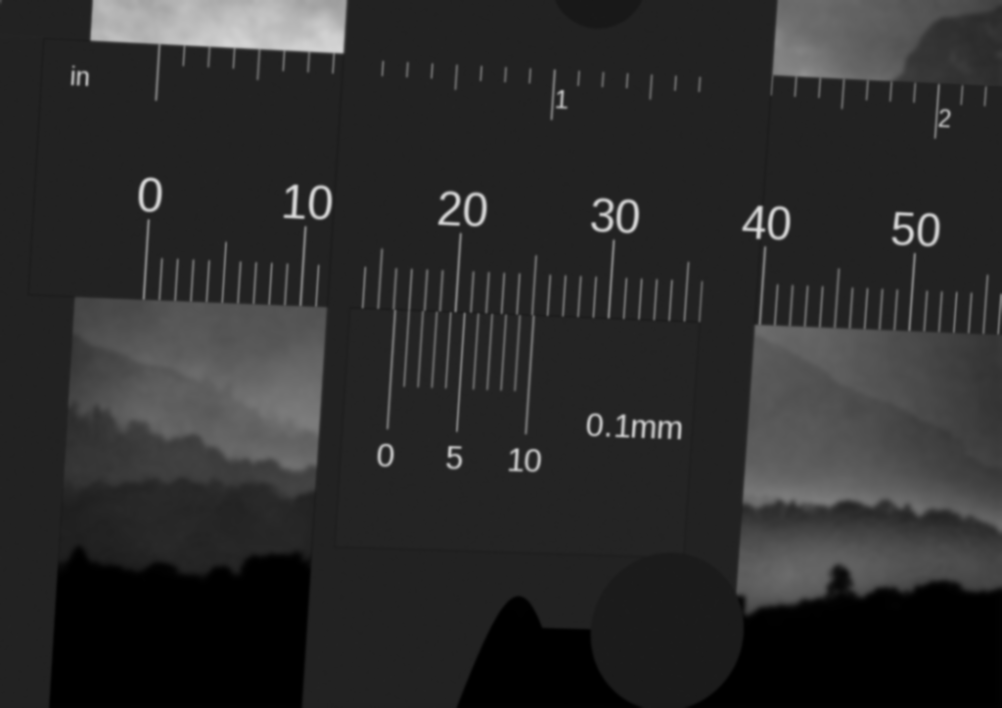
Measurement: 16.1 mm
